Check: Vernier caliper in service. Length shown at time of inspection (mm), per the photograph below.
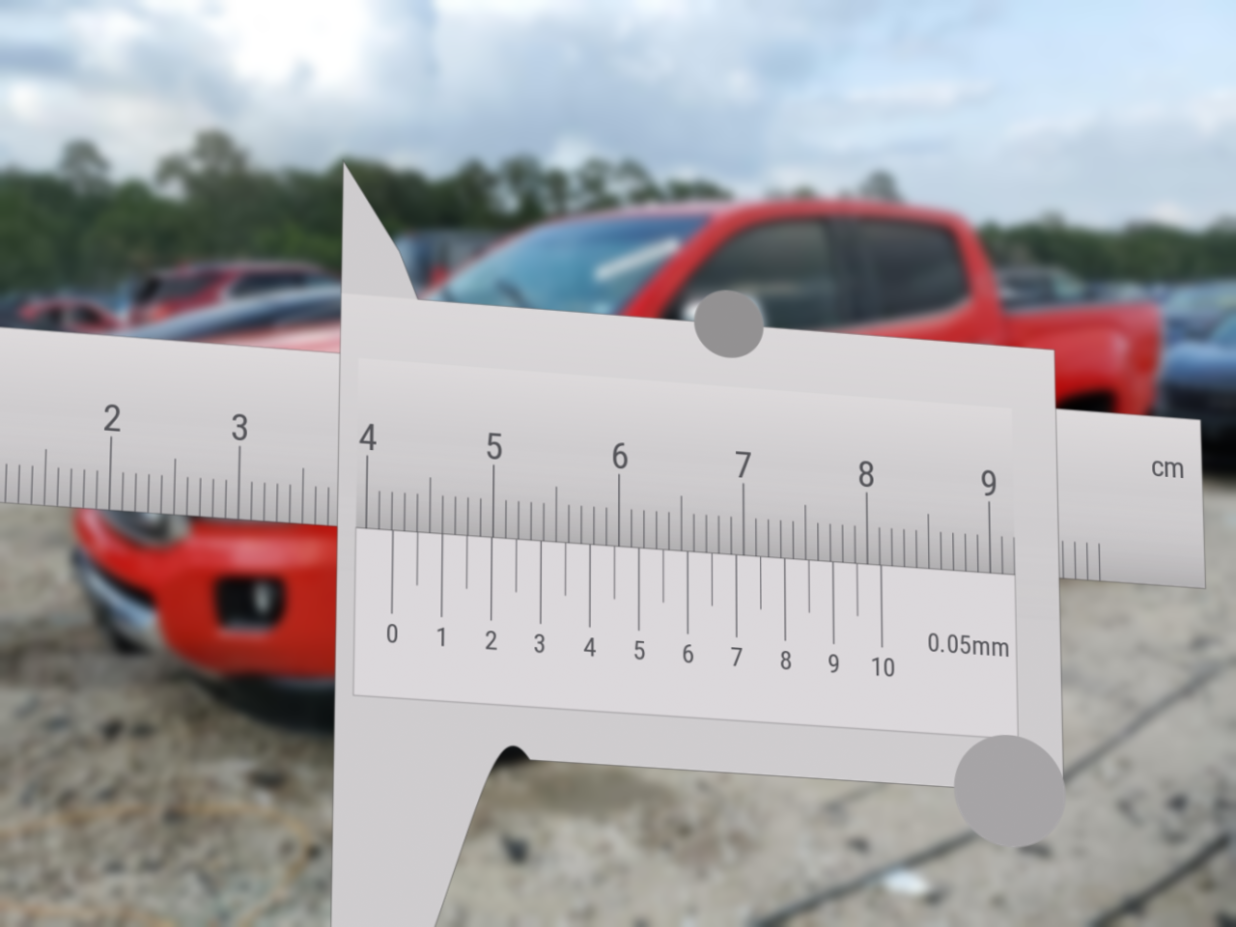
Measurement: 42.1 mm
